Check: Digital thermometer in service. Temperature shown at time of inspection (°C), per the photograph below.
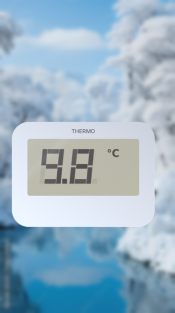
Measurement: 9.8 °C
